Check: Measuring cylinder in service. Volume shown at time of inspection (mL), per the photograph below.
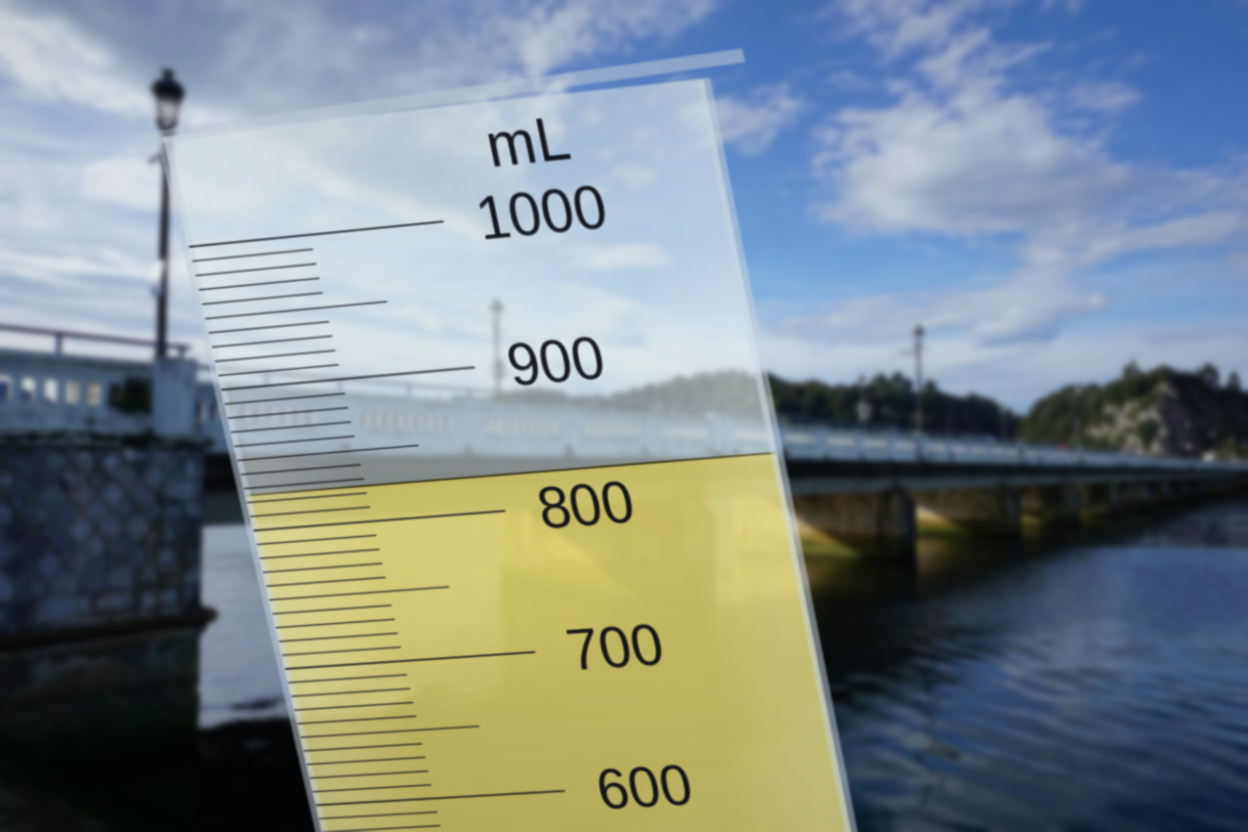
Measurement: 825 mL
